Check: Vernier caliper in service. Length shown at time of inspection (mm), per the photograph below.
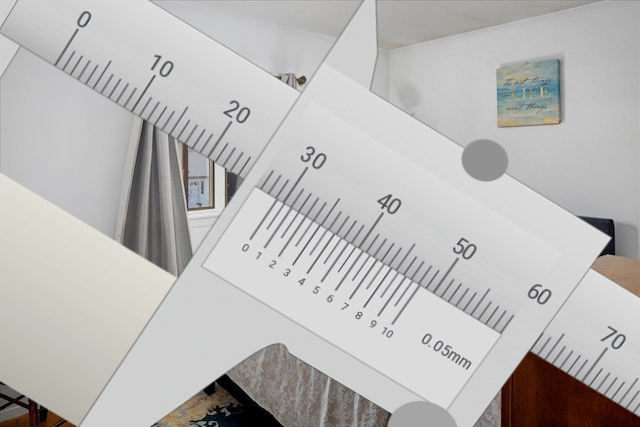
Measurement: 29.2 mm
